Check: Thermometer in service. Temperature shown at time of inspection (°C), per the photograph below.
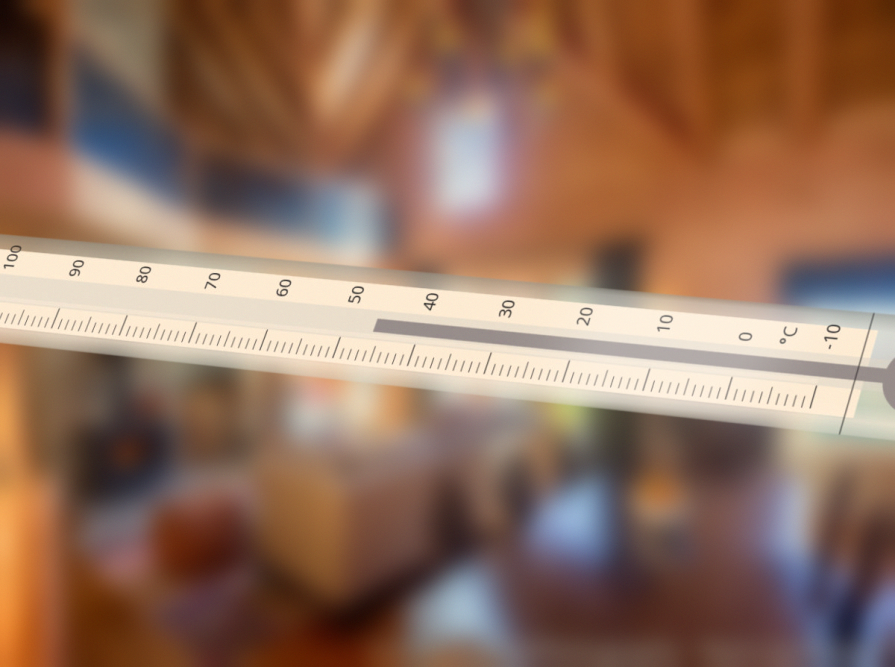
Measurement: 46 °C
